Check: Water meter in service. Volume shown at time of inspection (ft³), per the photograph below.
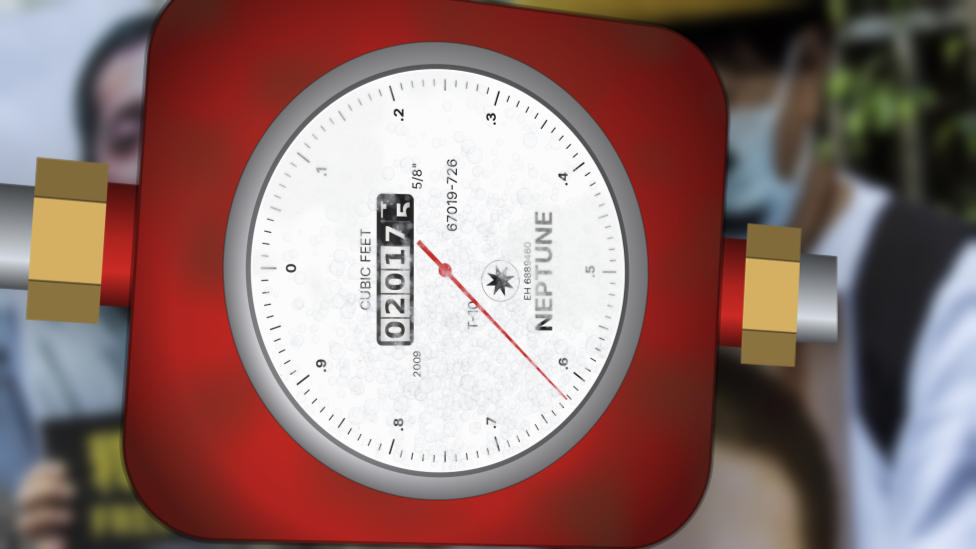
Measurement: 20174.62 ft³
